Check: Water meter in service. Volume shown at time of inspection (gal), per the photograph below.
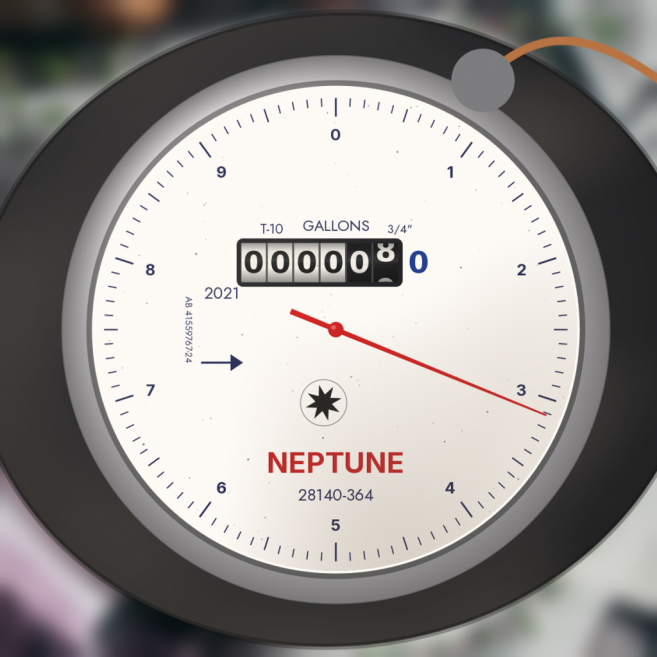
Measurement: 83.1 gal
